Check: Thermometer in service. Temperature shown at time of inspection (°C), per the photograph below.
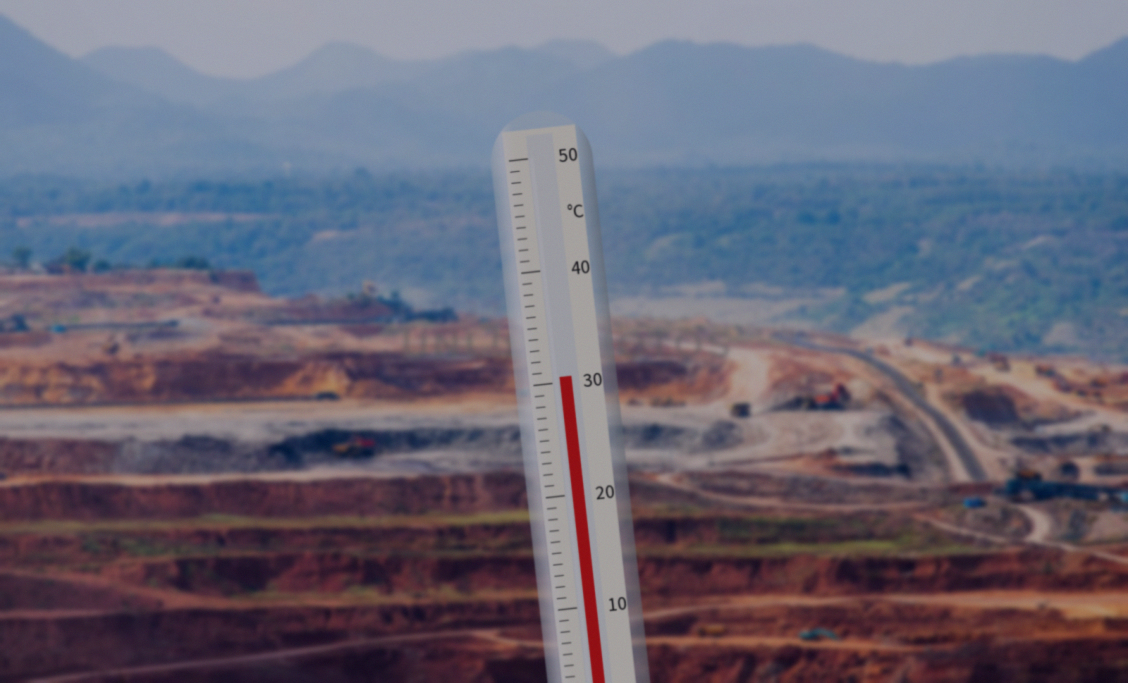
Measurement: 30.5 °C
